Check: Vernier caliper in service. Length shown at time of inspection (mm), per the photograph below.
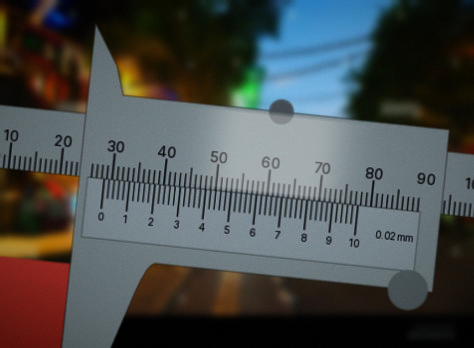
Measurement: 28.5 mm
